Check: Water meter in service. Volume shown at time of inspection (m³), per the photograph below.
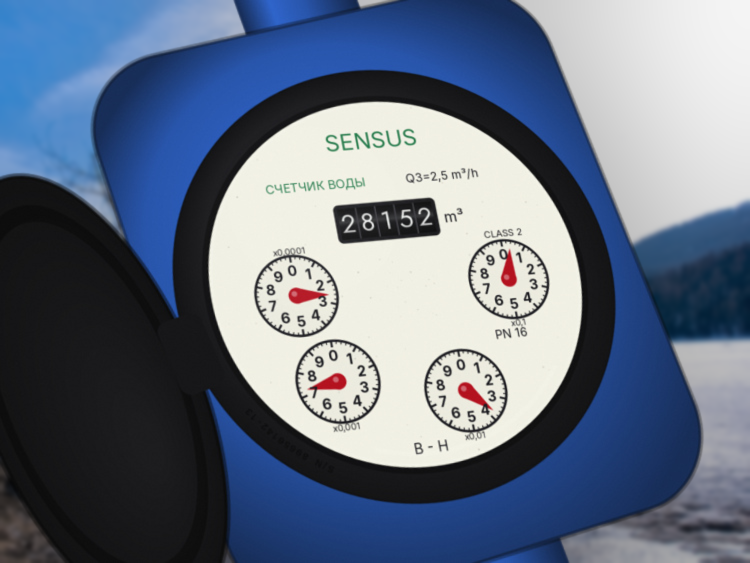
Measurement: 28152.0372 m³
